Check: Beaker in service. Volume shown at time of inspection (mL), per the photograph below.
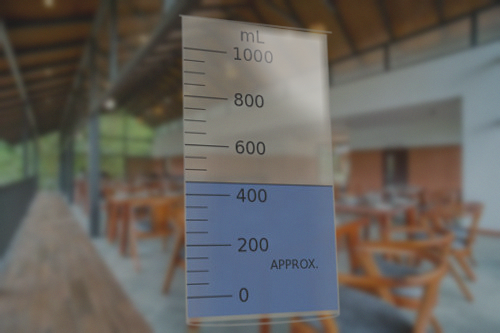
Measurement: 450 mL
